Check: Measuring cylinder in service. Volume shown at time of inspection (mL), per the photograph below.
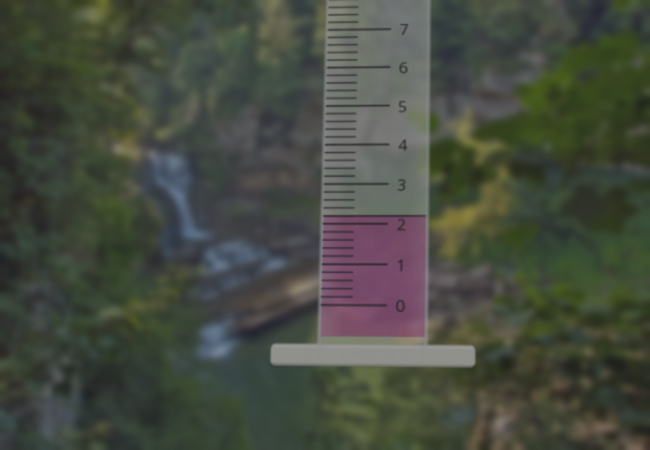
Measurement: 2.2 mL
